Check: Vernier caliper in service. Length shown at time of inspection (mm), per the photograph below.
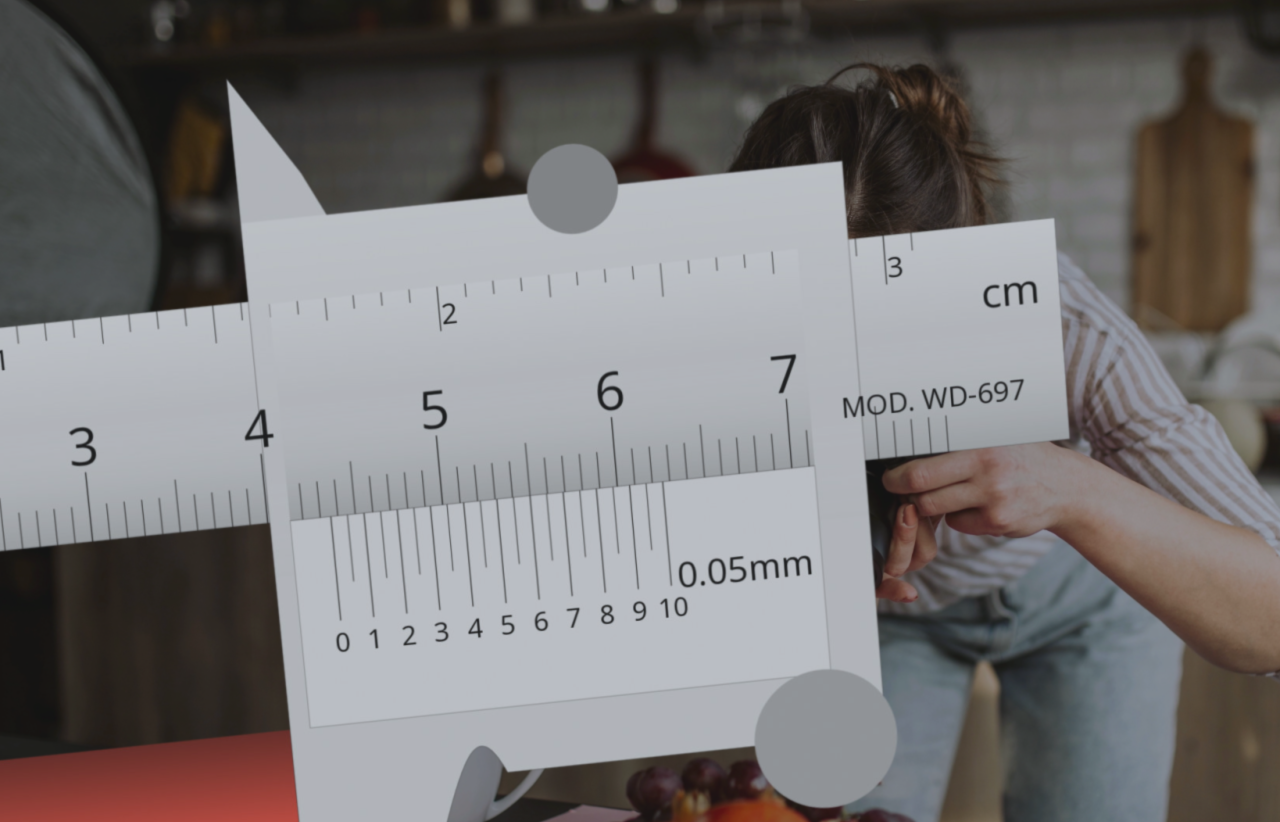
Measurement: 43.6 mm
